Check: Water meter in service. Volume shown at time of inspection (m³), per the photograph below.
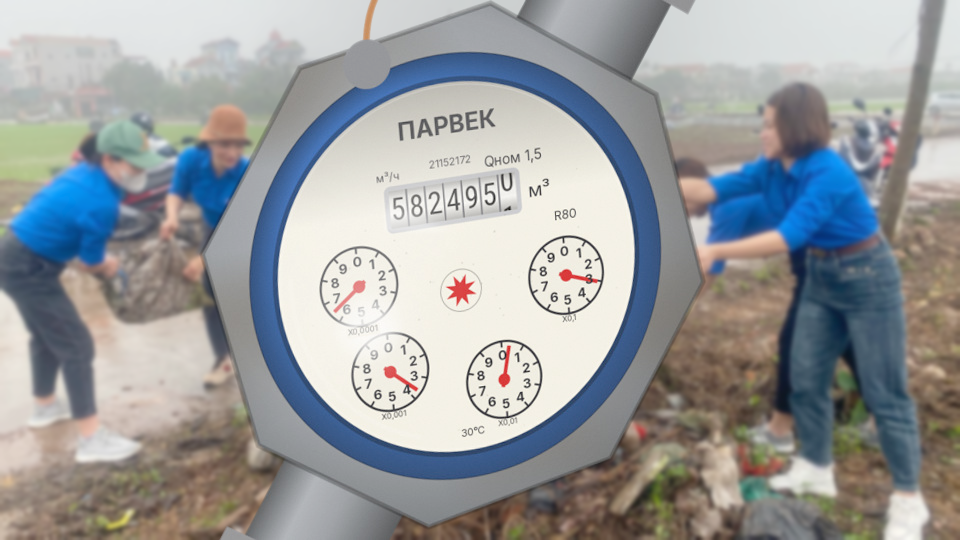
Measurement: 5824950.3036 m³
